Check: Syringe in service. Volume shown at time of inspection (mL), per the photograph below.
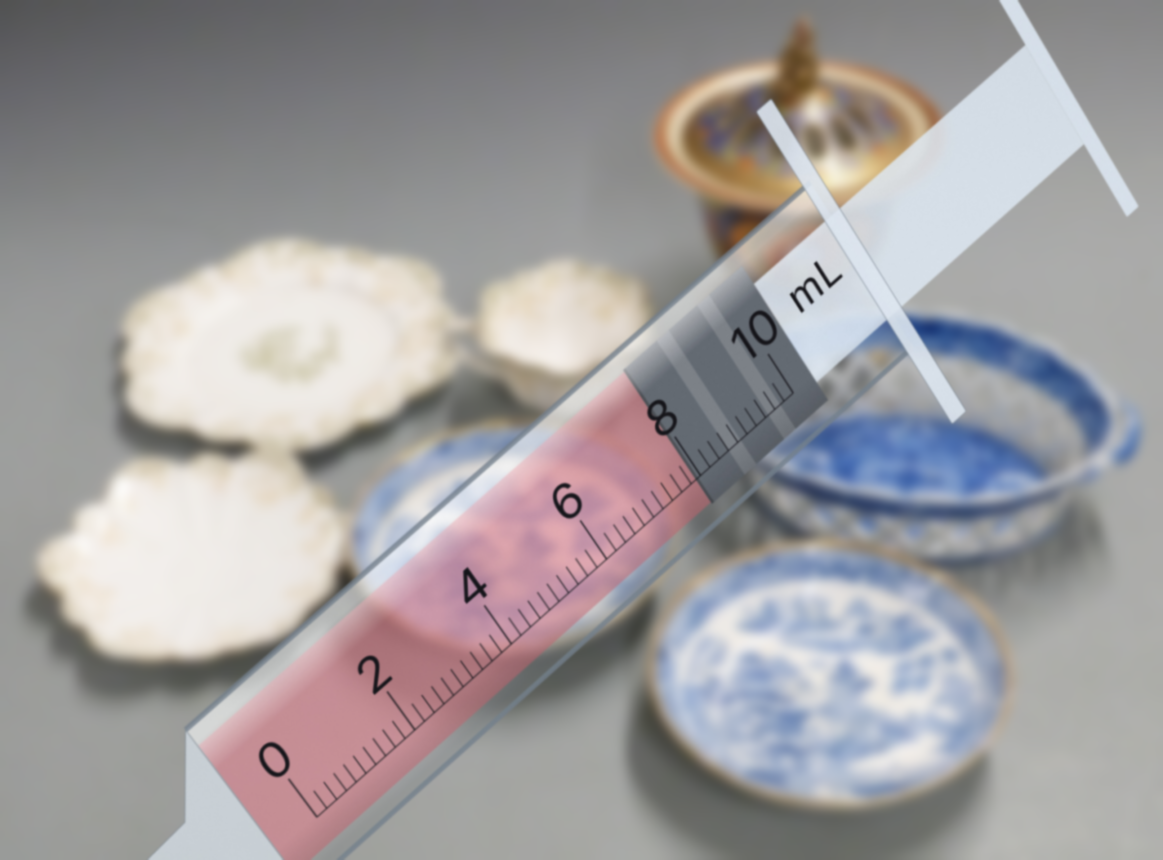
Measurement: 7.9 mL
